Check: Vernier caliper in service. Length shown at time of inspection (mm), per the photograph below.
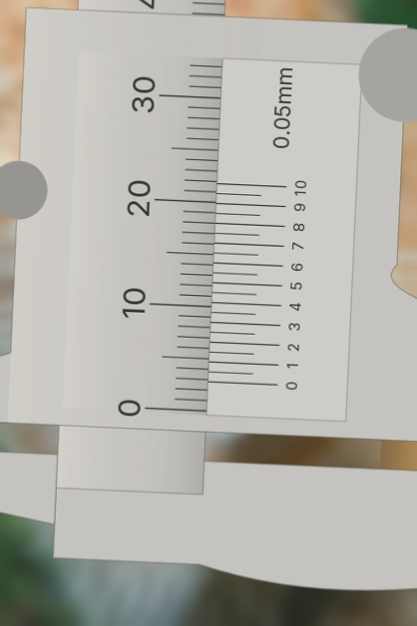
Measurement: 2.8 mm
